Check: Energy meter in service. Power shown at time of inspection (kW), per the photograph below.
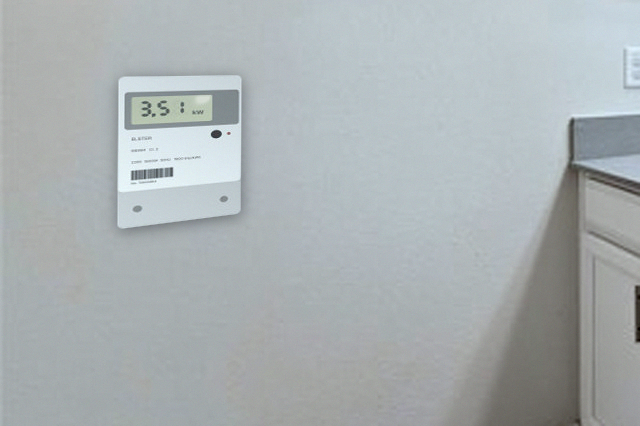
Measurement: 3.51 kW
